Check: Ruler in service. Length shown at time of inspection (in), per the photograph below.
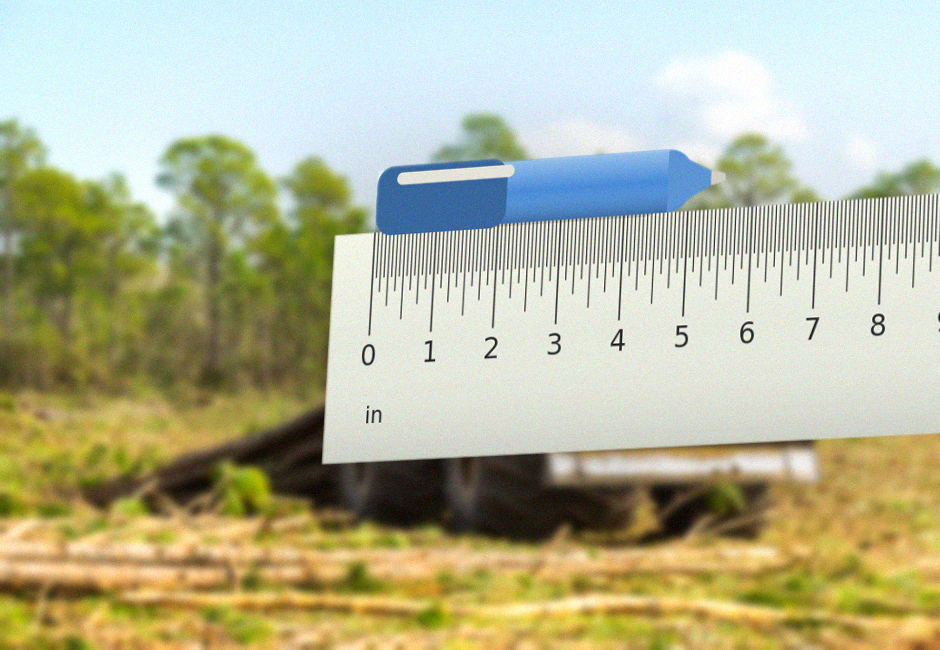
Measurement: 5.5625 in
